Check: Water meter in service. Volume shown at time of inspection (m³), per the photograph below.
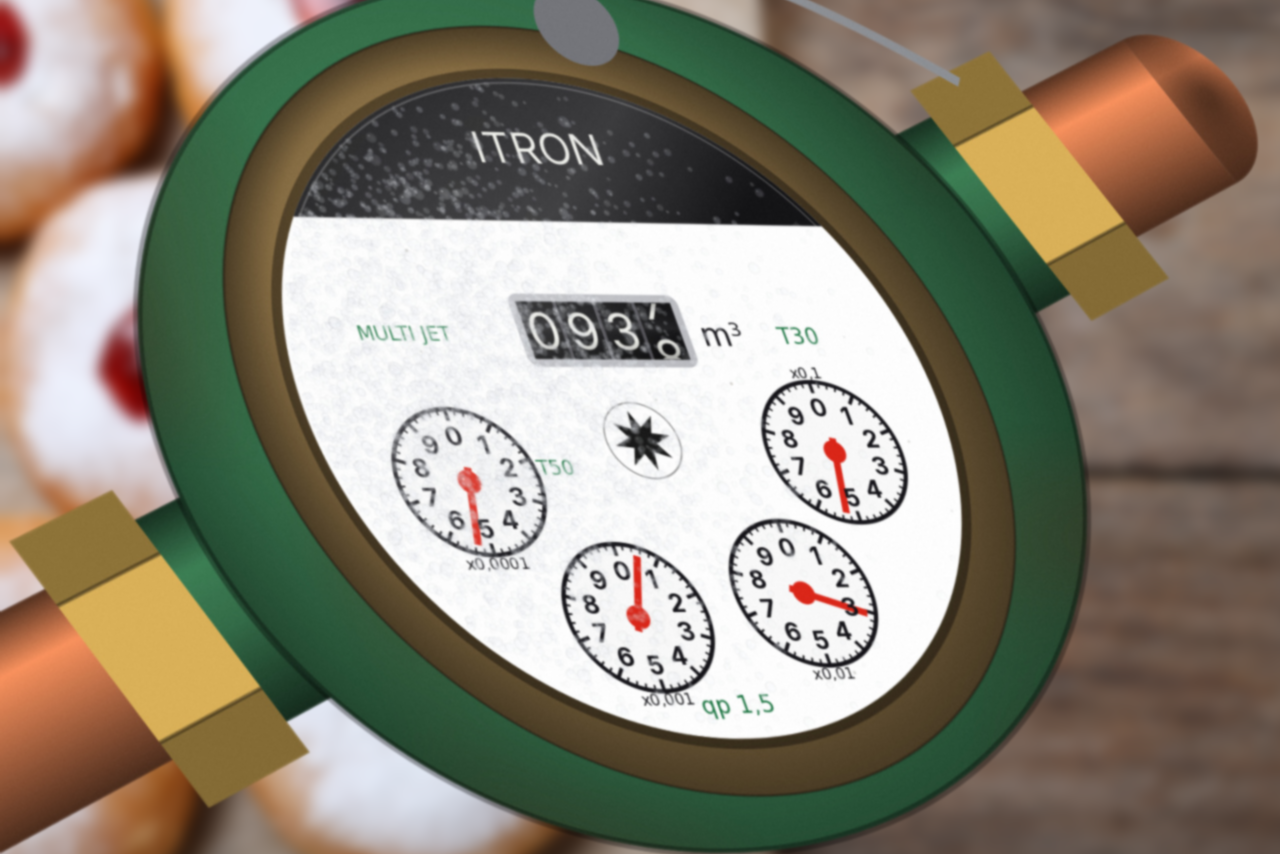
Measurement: 937.5305 m³
